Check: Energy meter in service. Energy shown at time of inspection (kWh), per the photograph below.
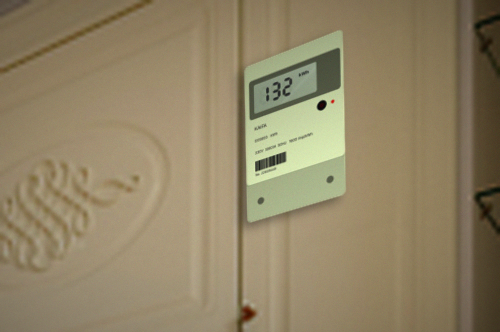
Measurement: 132 kWh
